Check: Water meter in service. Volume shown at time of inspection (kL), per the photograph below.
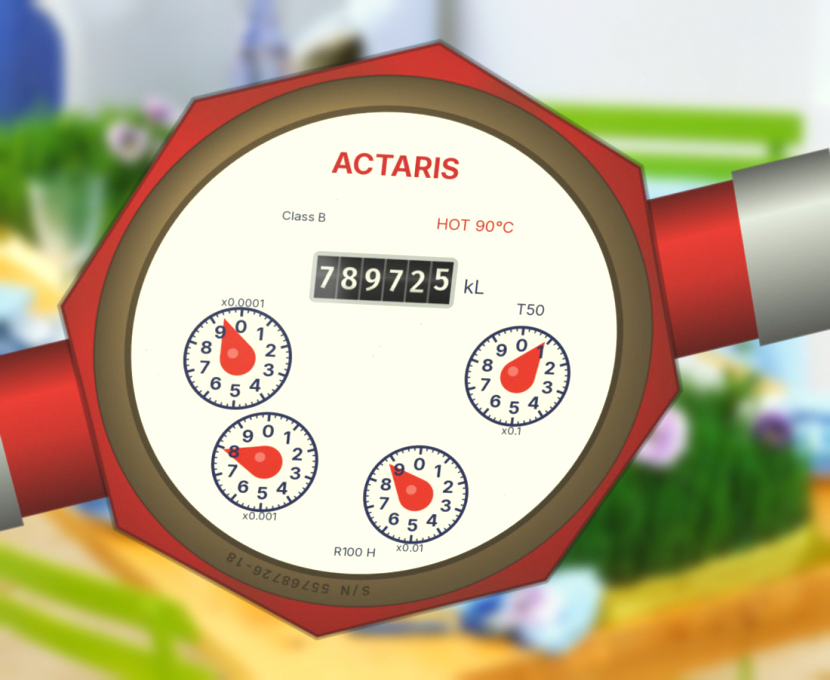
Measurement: 789725.0879 kL
